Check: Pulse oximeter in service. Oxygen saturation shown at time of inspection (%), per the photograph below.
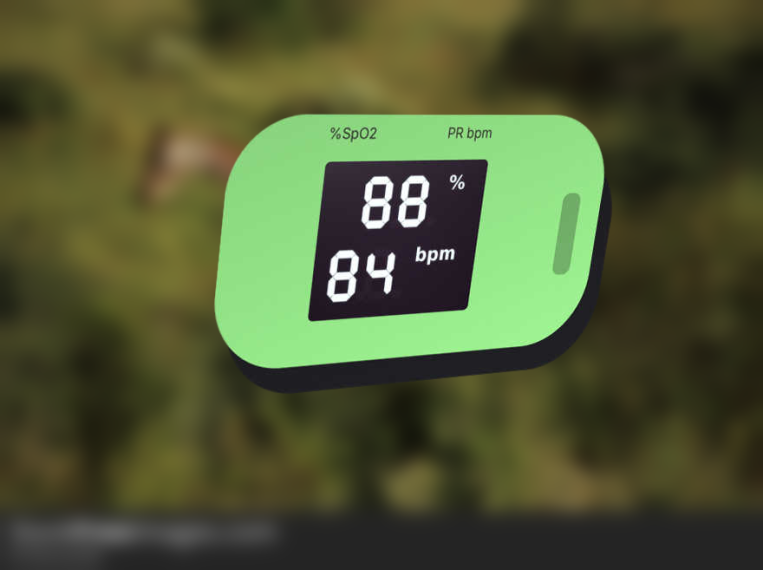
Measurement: 88 %
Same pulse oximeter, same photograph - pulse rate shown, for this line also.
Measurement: 84 bpm
